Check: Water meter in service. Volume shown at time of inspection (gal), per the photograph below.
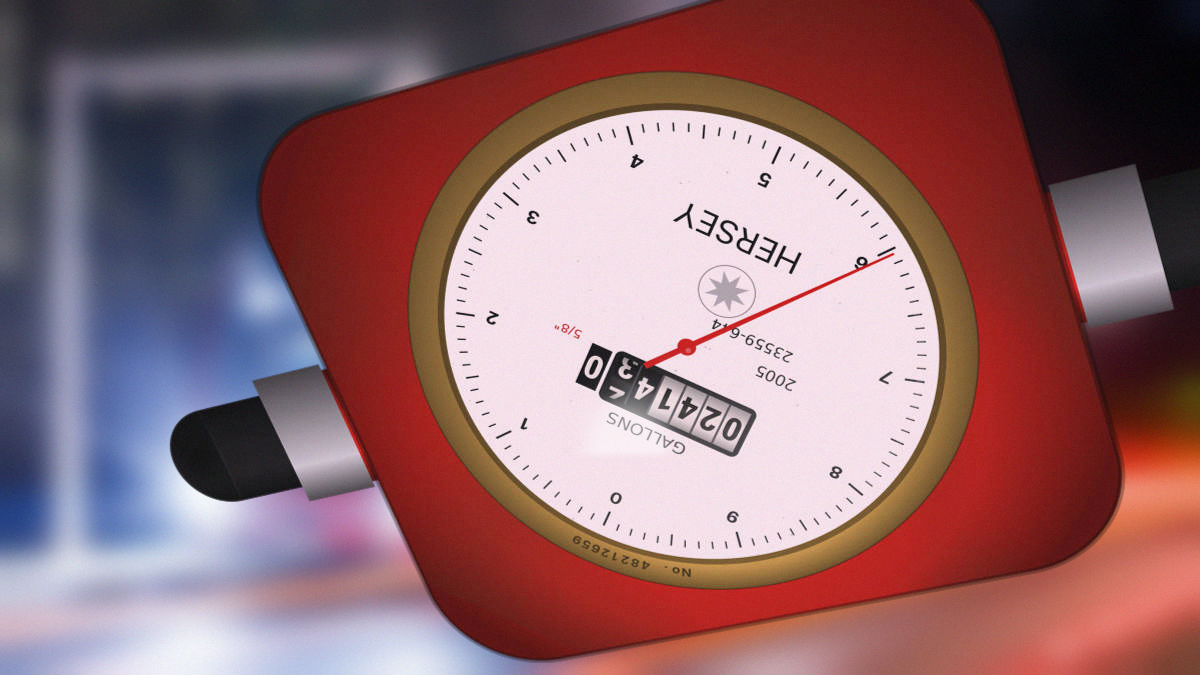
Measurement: 241426.0 gal
